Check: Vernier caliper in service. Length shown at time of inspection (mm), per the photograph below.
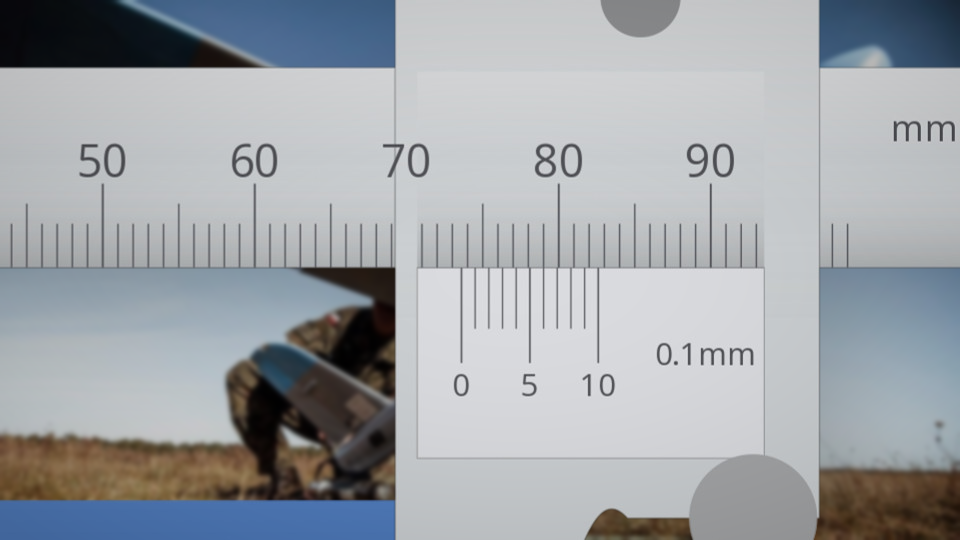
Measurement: 73.6 mm
